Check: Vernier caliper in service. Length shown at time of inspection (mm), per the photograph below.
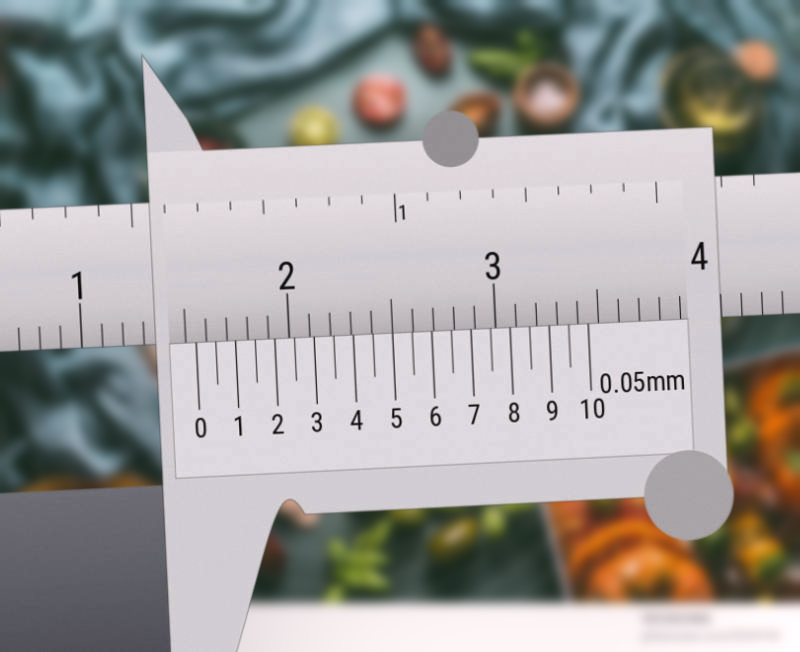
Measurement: 15.5 mm
